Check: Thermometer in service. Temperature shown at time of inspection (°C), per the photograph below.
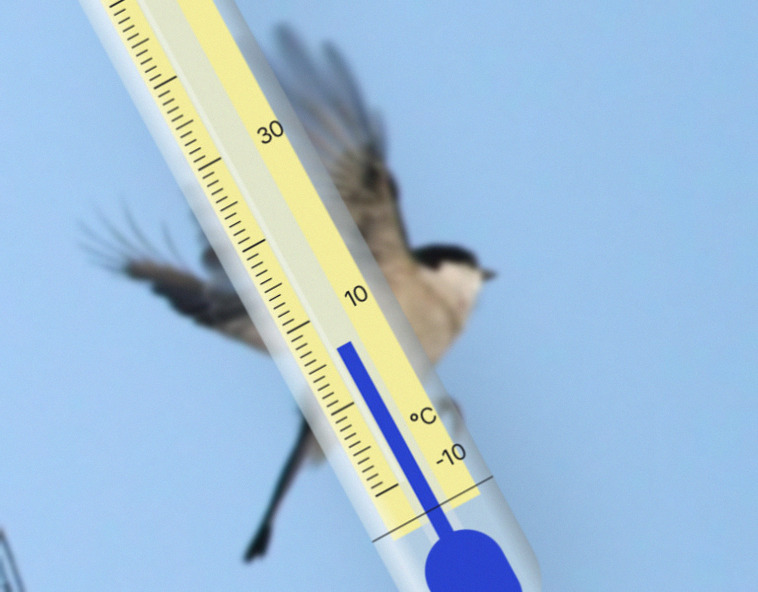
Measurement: 6 °C
